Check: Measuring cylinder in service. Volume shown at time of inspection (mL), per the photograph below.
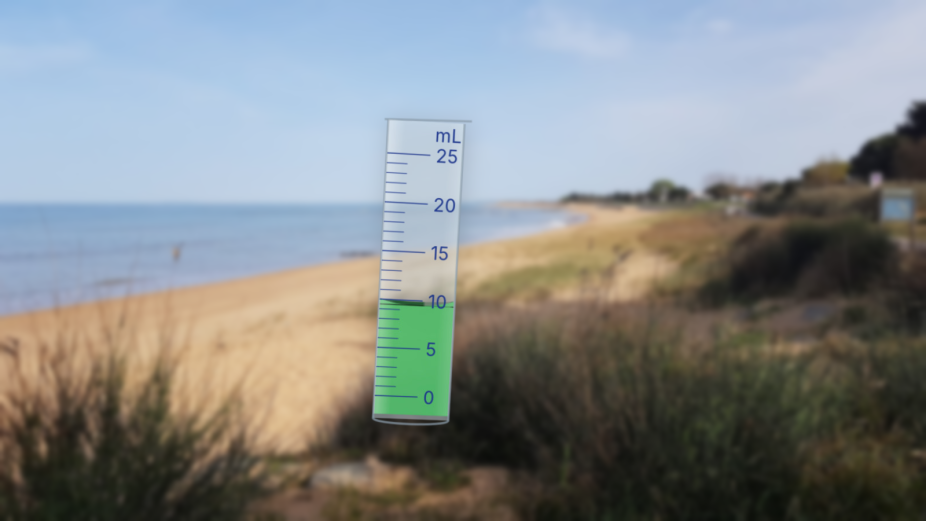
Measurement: 9.5 mL
